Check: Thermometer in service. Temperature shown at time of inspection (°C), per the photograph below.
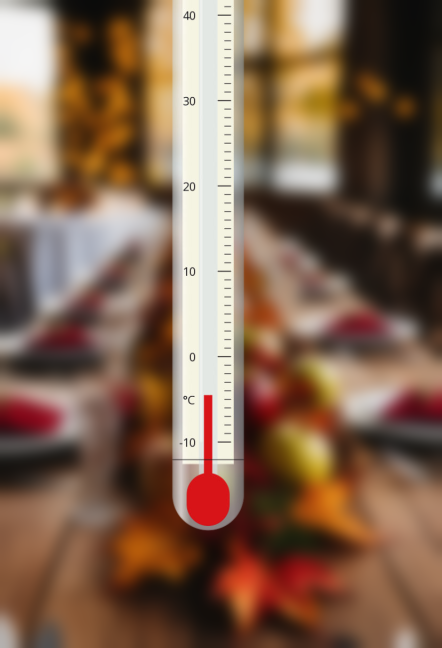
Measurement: -4.5 °C
